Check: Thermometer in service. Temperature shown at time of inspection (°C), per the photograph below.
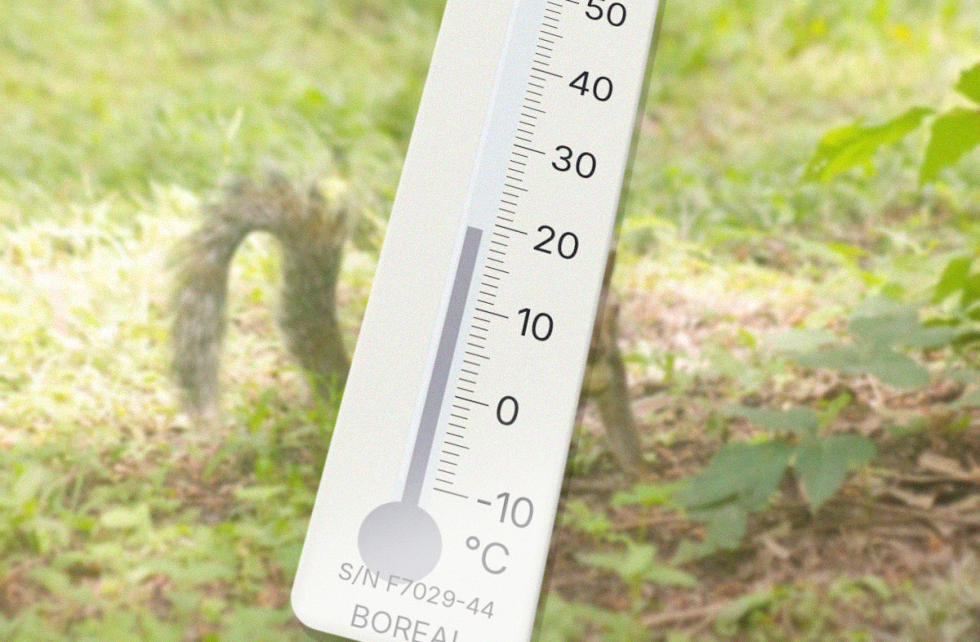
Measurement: 19 °C
